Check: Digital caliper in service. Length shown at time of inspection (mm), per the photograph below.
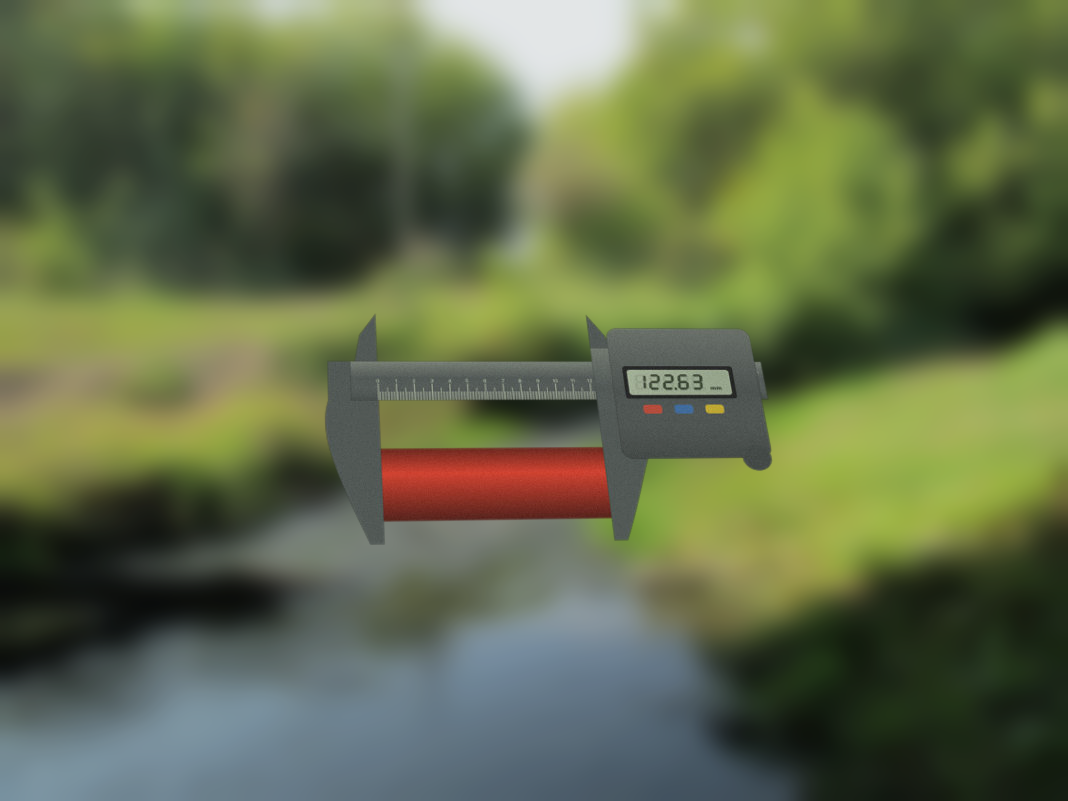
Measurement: 122.63 mm
